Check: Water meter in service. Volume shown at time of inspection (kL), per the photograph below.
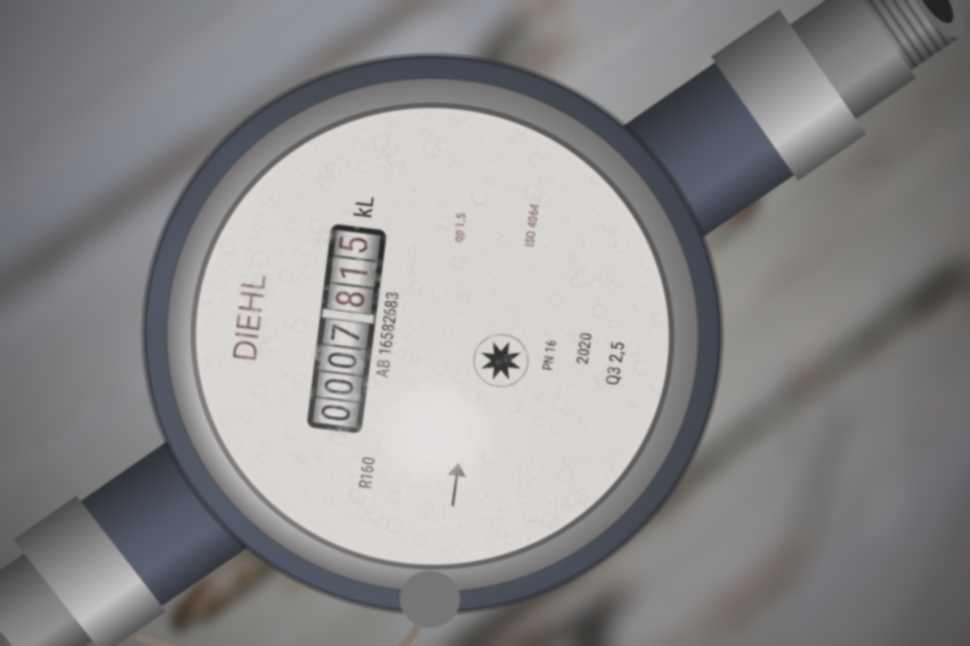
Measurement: 7.815 kL
